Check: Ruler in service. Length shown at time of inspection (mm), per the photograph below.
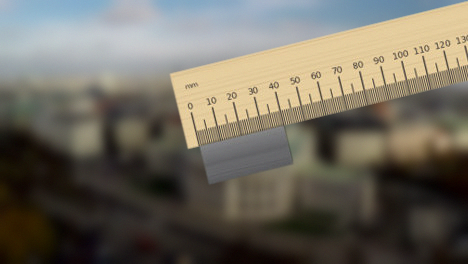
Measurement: 40 mm
